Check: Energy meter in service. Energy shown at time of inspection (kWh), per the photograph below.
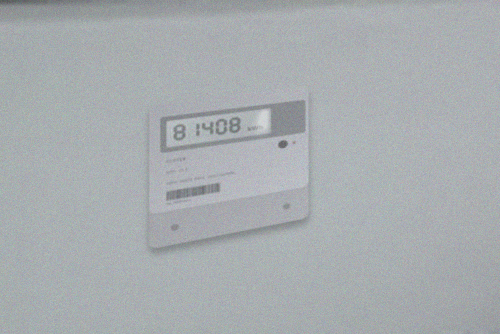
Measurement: 81408 kWh
